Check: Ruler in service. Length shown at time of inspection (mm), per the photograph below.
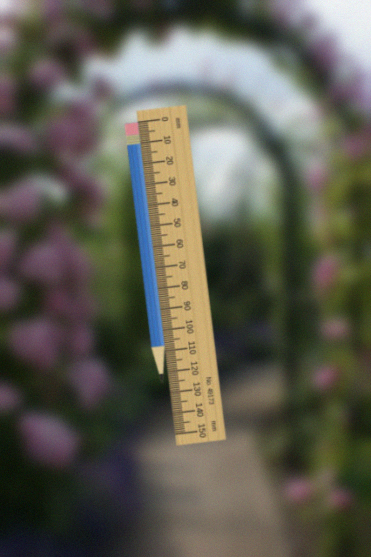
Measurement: 125 mm
